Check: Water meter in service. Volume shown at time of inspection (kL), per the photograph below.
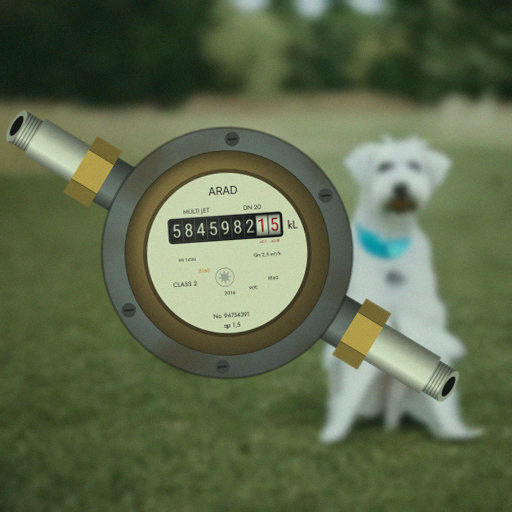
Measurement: 5845982.15 kL
